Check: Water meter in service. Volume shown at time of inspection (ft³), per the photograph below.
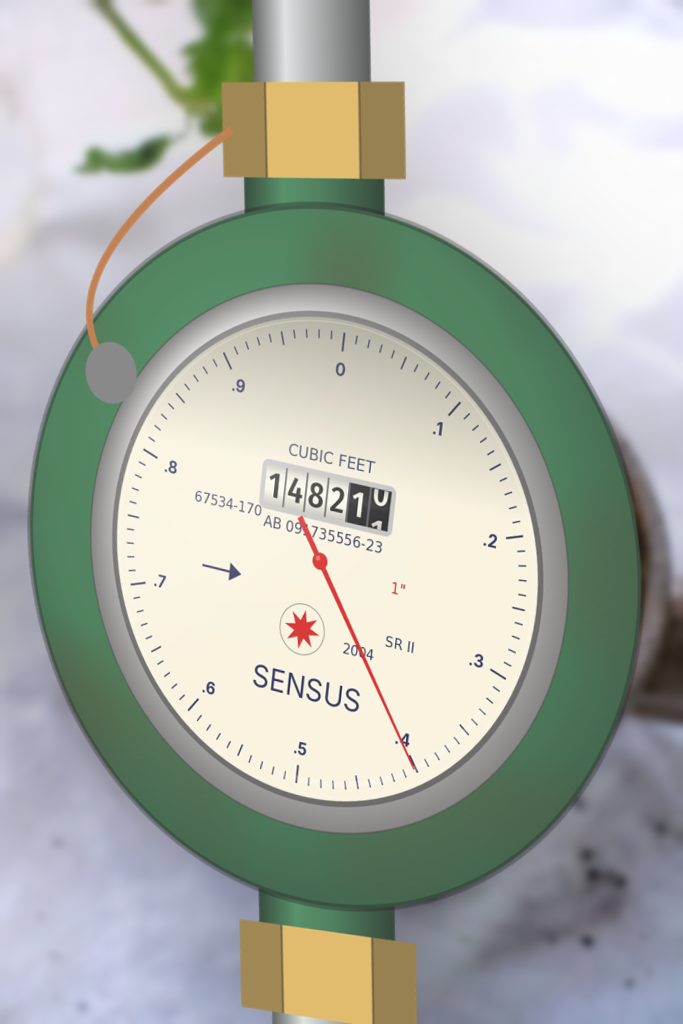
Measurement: 148210.40 ft³
